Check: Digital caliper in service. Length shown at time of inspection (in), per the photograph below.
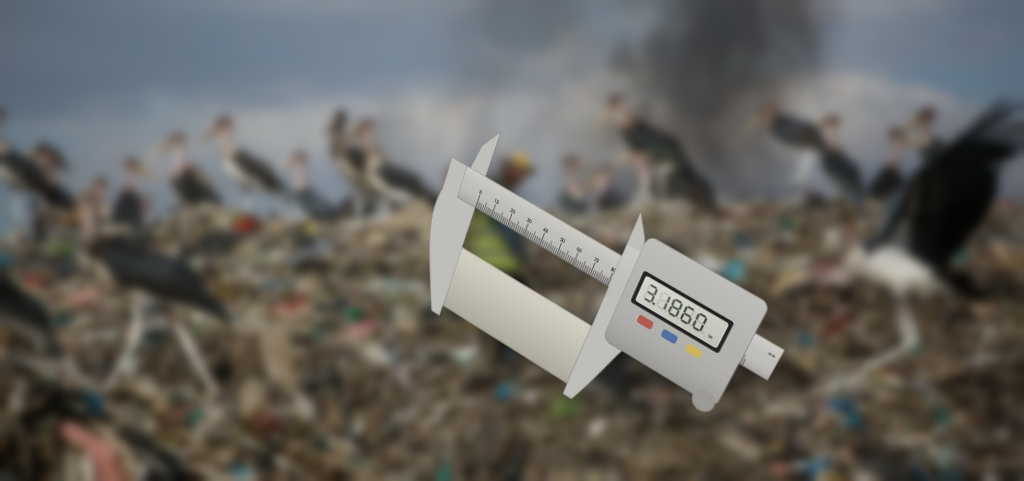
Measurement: 3.1860 in
